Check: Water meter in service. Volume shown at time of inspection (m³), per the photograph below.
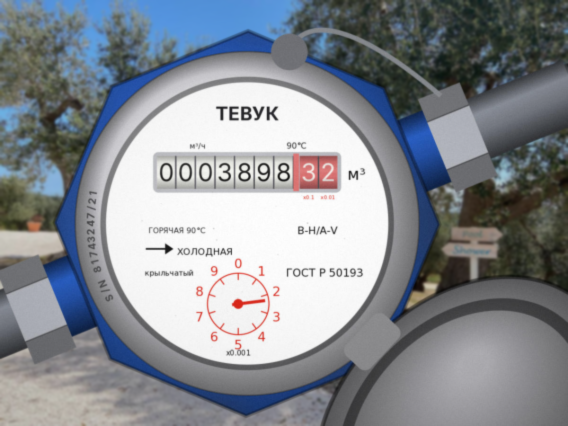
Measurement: 3898.322 m³
